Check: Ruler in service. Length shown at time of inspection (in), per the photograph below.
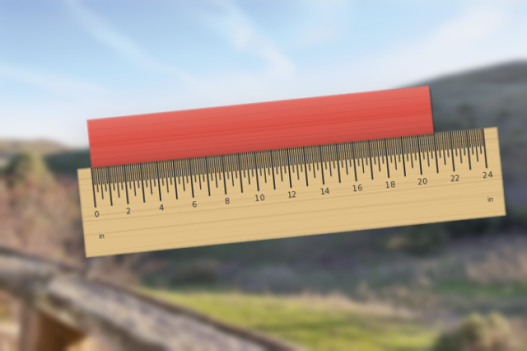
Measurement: 21 in
